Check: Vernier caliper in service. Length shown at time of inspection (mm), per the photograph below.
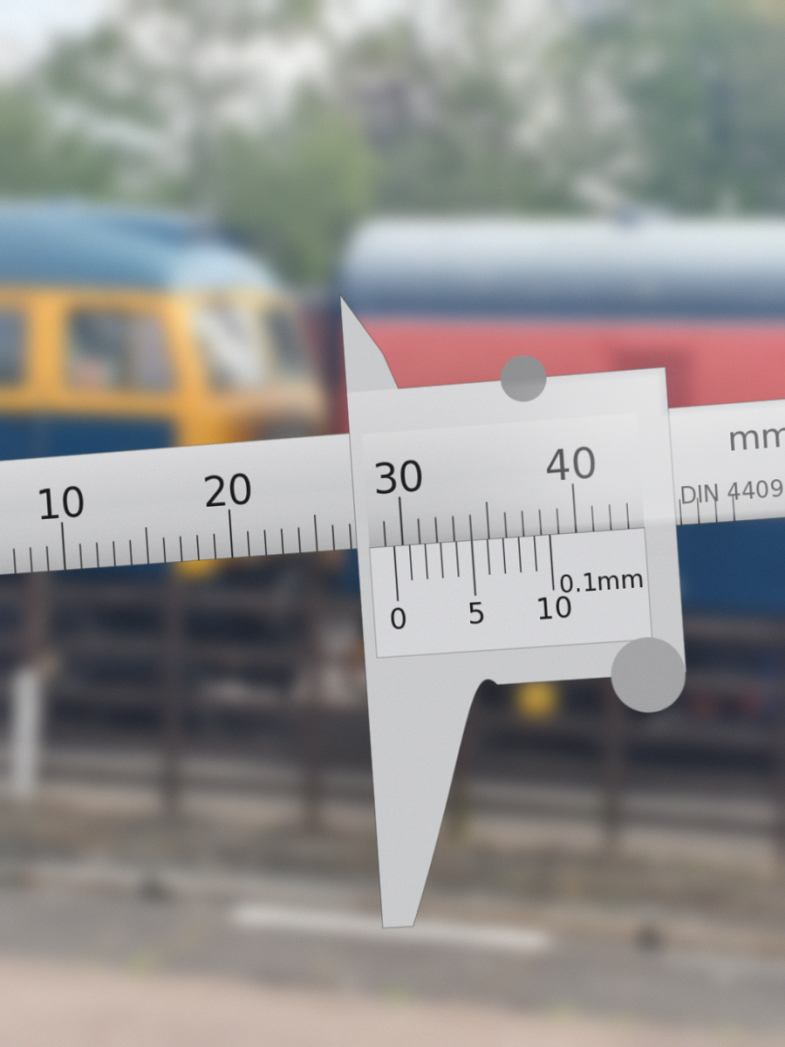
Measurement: 29.5 mm
